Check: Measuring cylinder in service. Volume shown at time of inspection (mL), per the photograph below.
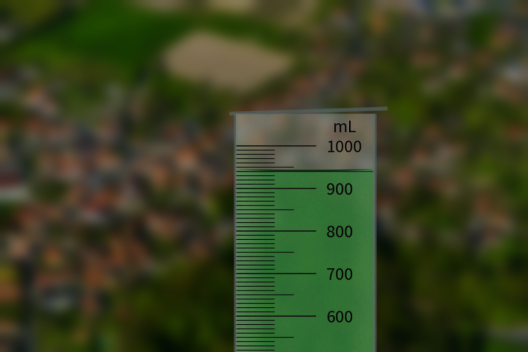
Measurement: 940 mL
